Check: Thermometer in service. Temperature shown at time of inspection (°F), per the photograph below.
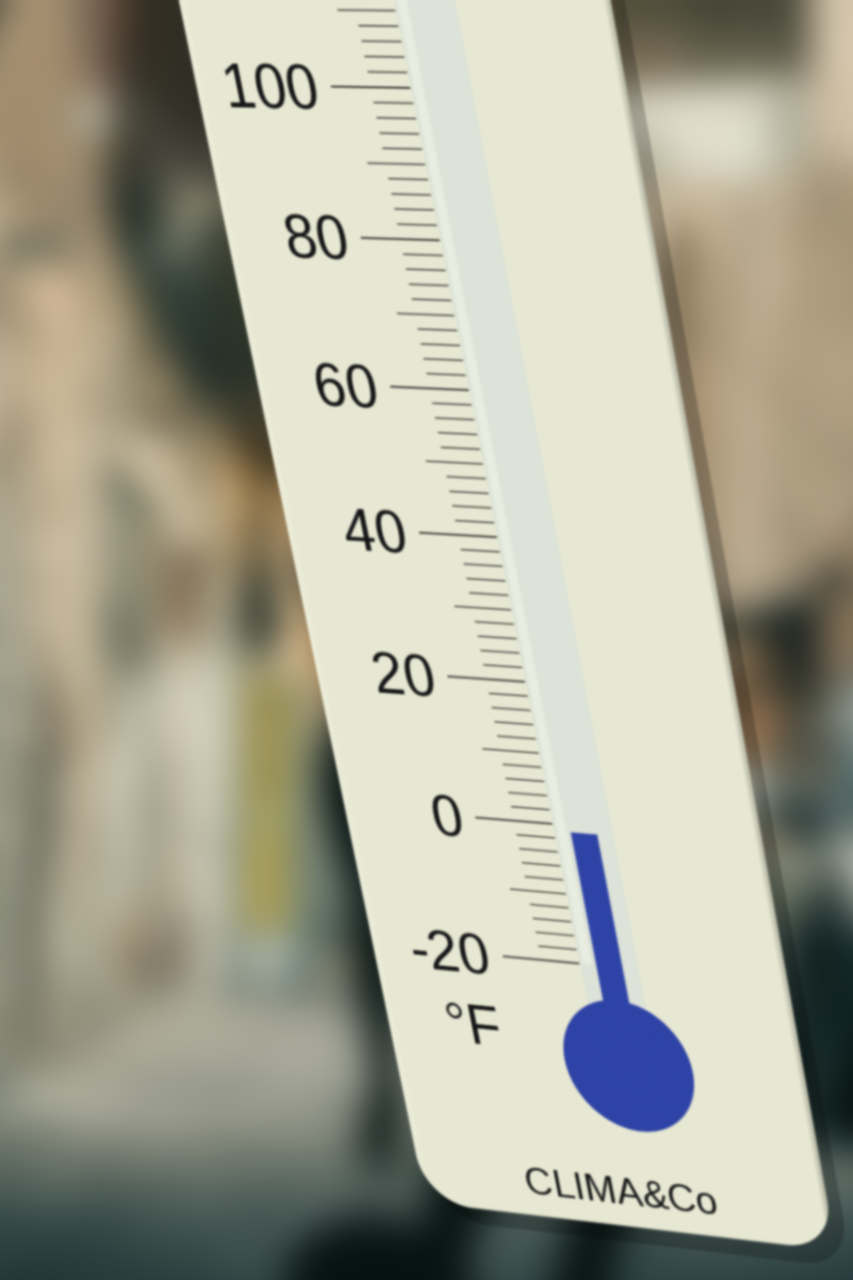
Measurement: -1 °F
